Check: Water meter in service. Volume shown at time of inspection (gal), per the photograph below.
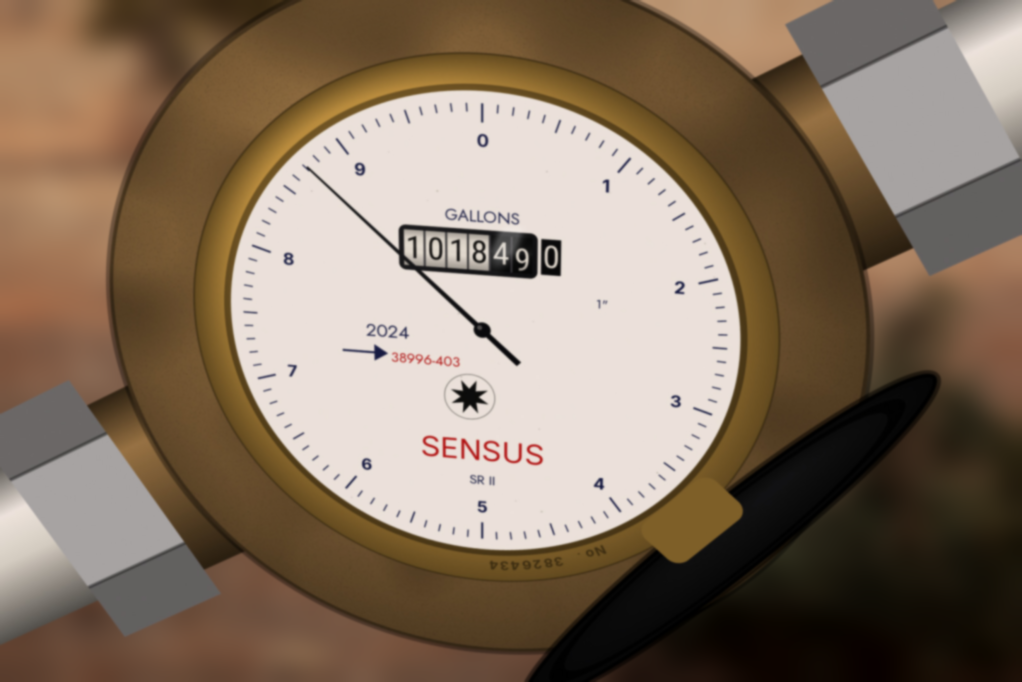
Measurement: 1018488.7 gal
